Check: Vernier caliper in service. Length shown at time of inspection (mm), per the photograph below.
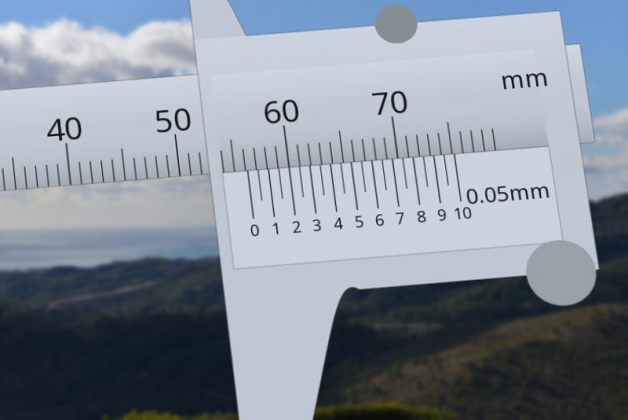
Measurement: 56.2 mm
